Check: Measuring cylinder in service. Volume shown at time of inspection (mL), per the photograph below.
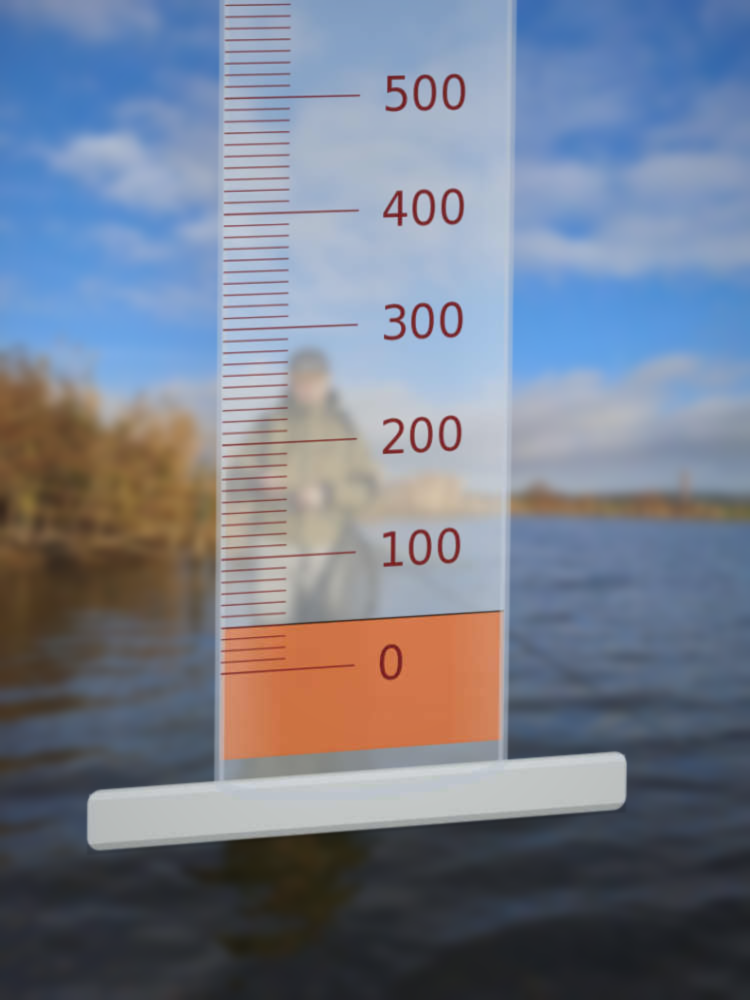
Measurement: 40 mL
